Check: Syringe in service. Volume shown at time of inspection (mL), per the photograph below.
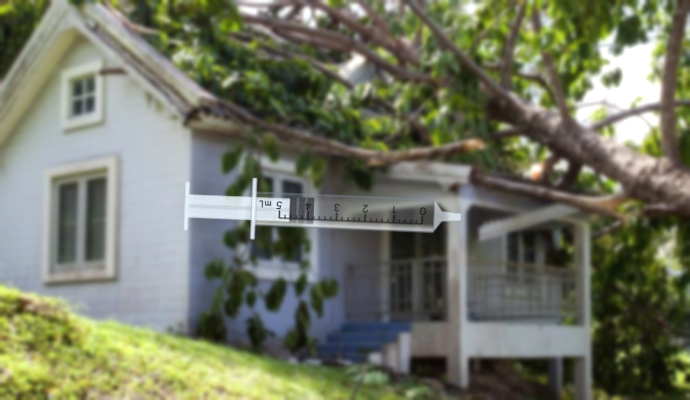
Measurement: 3.8 mL
